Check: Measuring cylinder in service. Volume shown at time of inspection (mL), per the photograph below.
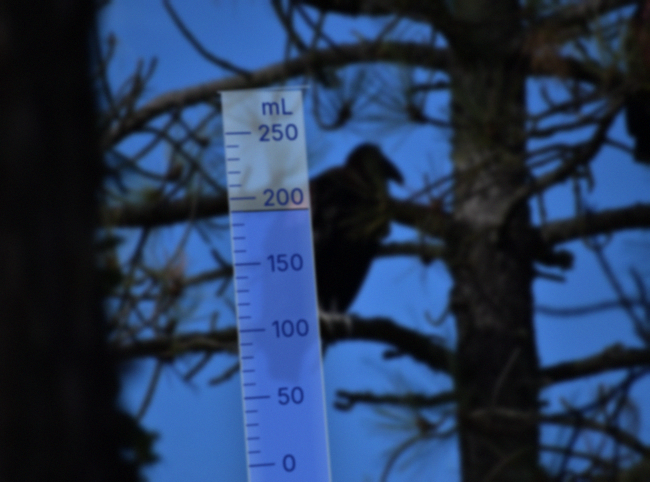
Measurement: 190 mL
